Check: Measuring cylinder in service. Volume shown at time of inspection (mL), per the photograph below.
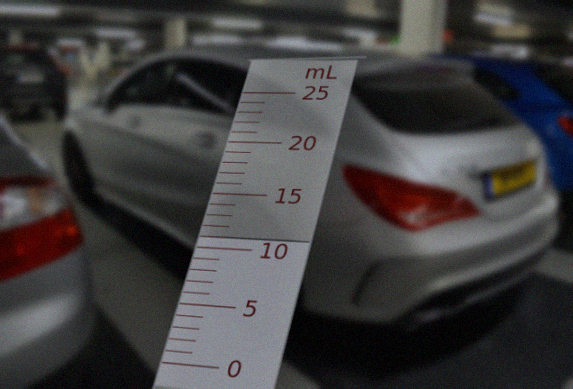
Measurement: 11 mL
